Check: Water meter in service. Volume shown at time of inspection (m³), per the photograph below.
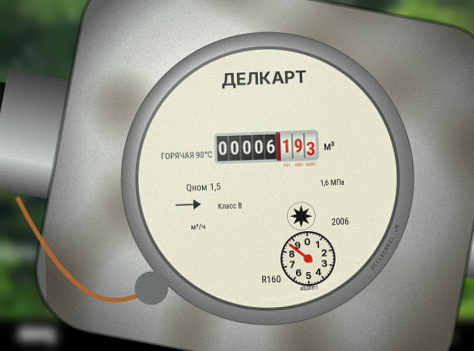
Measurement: 6.1928 m³
